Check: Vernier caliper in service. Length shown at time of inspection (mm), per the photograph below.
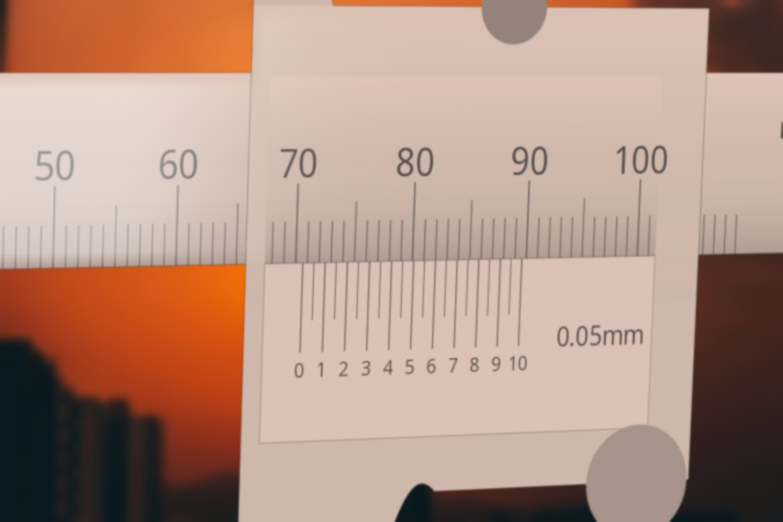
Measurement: 70.6 mm
